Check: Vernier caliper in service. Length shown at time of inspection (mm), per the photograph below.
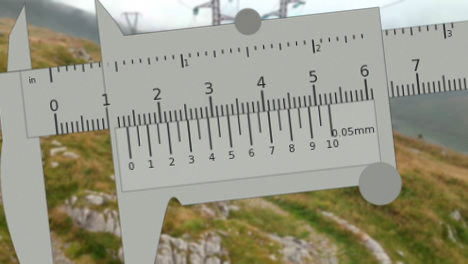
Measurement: 13.5 mm
